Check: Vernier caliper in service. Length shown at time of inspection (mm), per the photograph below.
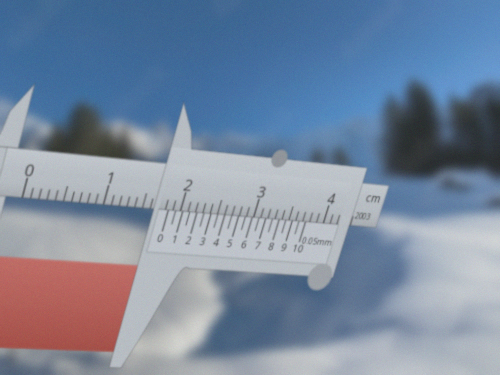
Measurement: 18.4 mm
